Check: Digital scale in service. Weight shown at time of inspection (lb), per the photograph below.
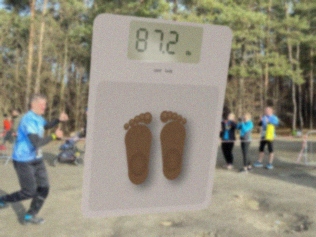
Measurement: 87.2 lb
